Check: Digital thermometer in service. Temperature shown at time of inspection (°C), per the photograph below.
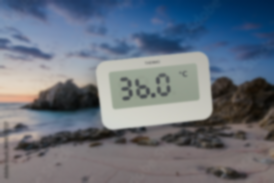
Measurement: 36.0 °C
